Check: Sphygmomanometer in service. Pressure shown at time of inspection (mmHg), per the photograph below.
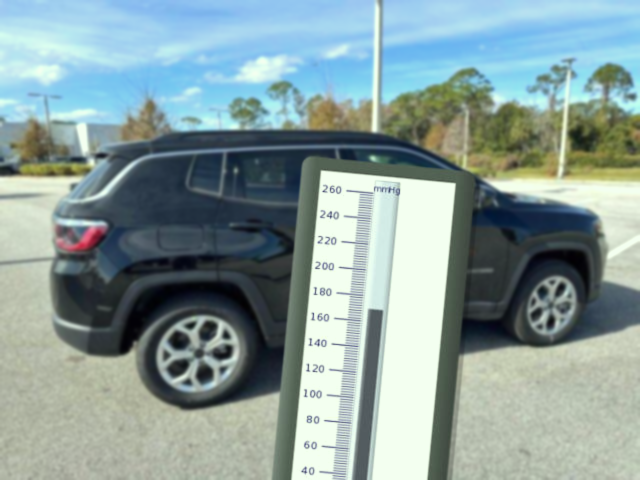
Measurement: 170 mmHg
